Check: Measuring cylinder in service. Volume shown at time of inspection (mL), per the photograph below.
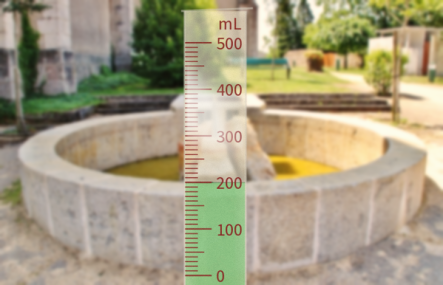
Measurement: 200 mL
